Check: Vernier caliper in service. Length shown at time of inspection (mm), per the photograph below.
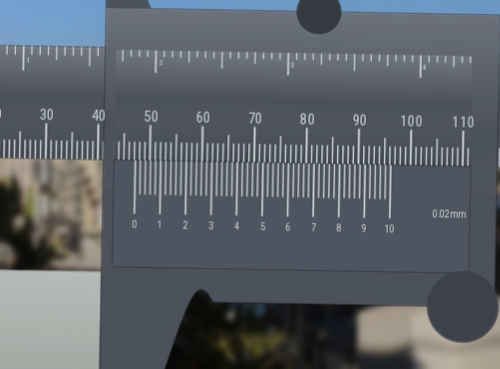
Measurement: 47.2 mm
